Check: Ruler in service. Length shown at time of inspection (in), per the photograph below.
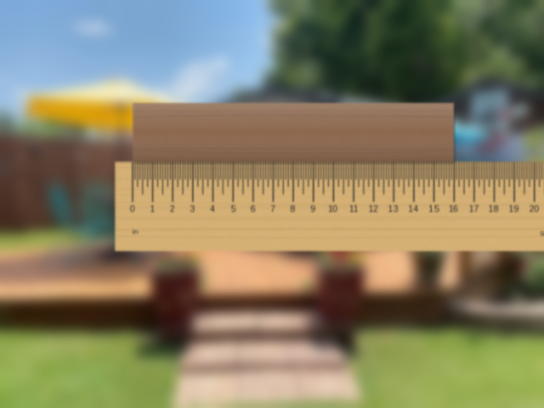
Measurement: 16 in
